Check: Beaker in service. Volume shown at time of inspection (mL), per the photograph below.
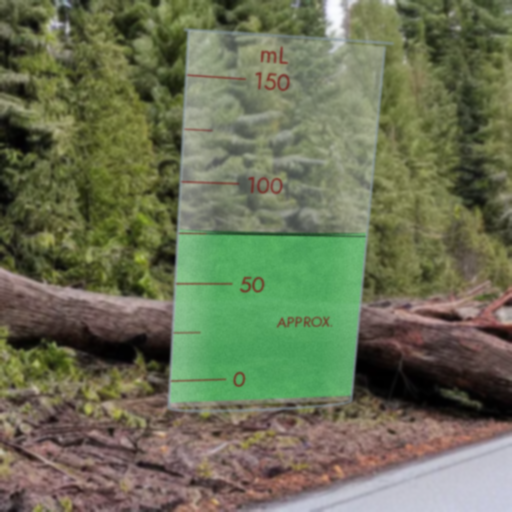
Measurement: 75 mL
